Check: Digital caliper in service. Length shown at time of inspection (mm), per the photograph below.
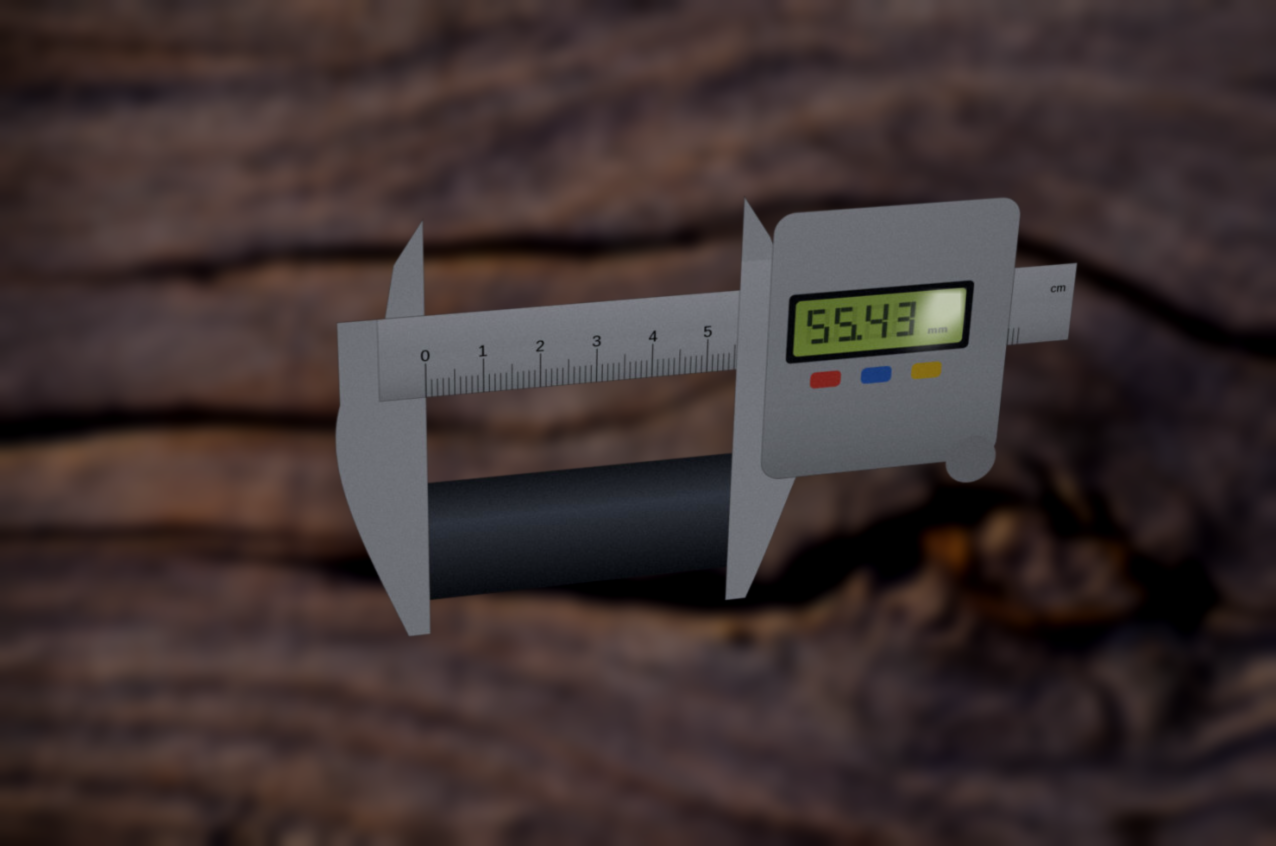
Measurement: 55.43 mm
